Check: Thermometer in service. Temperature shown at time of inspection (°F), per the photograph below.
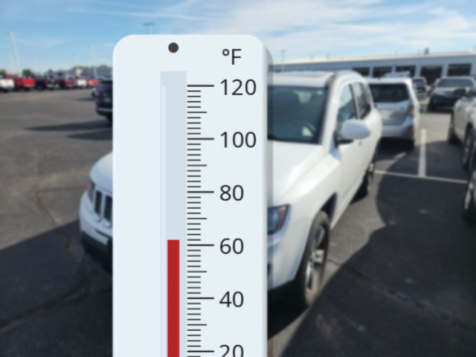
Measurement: 62 °F
